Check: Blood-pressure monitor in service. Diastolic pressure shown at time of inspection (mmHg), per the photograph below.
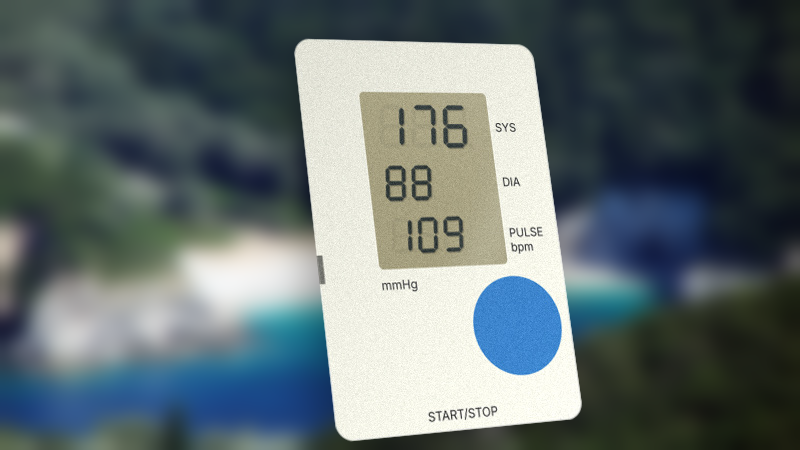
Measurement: 88 mmHg
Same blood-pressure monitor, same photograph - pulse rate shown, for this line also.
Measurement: 109 bpm
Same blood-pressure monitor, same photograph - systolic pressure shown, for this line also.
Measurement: 176 mmHg
